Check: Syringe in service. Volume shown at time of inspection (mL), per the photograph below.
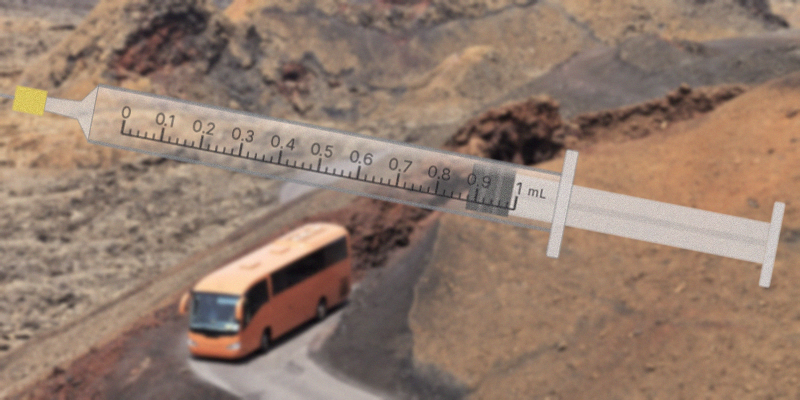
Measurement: 0.88 mL
